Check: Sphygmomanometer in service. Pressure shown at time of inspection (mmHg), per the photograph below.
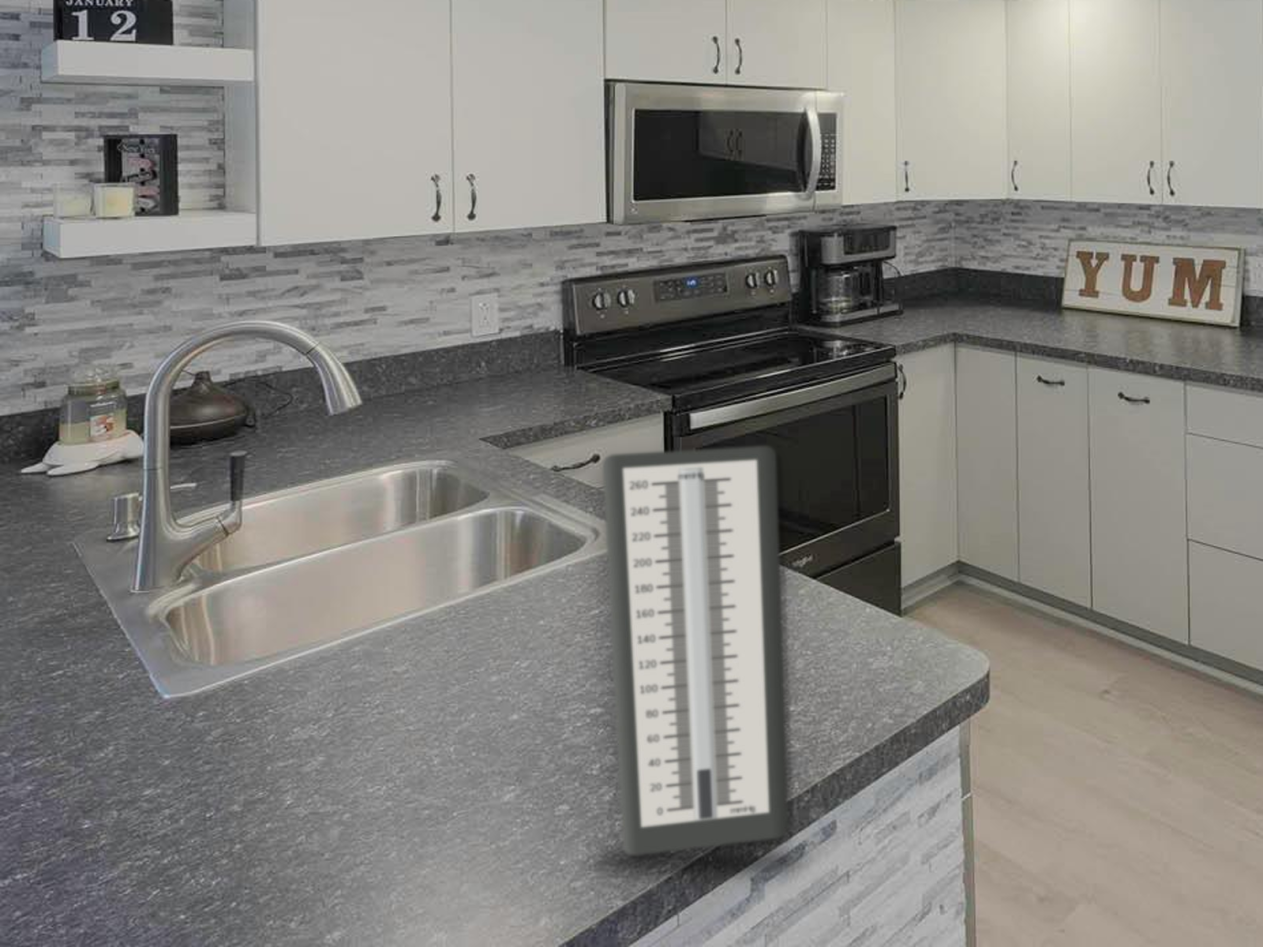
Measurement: 30 mmHg
